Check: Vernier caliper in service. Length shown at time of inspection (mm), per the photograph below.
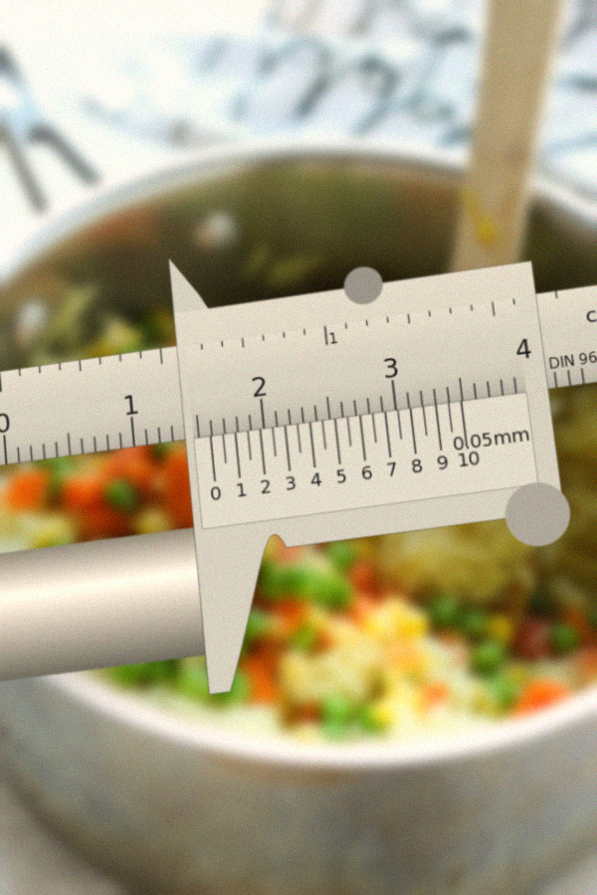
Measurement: 15.9 mm
